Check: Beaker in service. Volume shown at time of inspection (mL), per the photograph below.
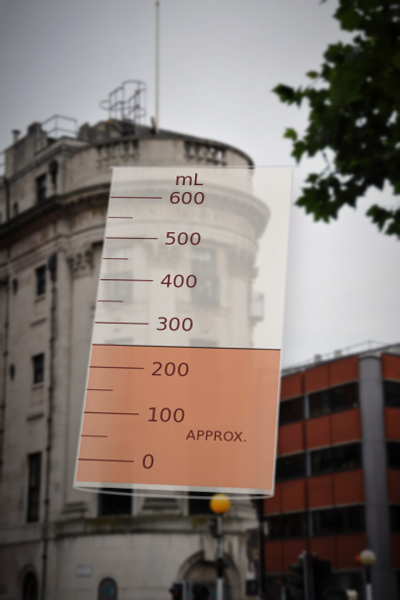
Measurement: 250 mL
